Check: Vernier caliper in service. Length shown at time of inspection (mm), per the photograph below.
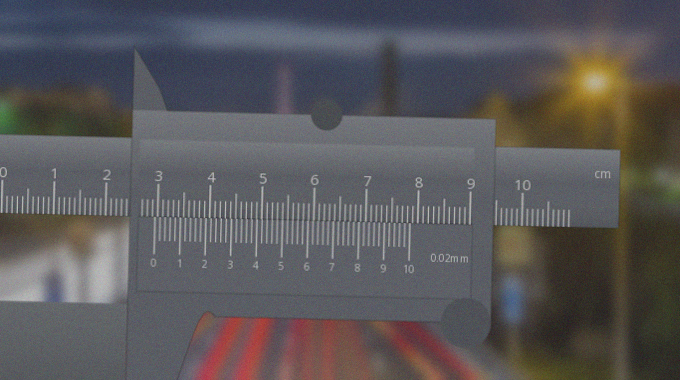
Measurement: 29.5 mm
